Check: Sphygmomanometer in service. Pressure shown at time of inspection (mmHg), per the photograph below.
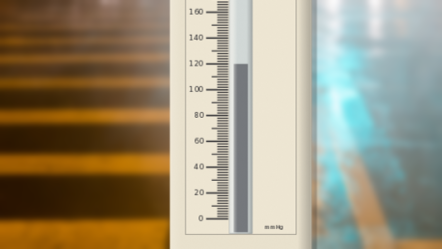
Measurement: 120 mmHg
